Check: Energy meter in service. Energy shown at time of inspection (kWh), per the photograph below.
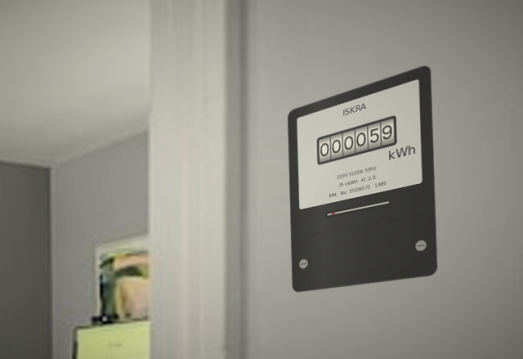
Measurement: 59 kWh
